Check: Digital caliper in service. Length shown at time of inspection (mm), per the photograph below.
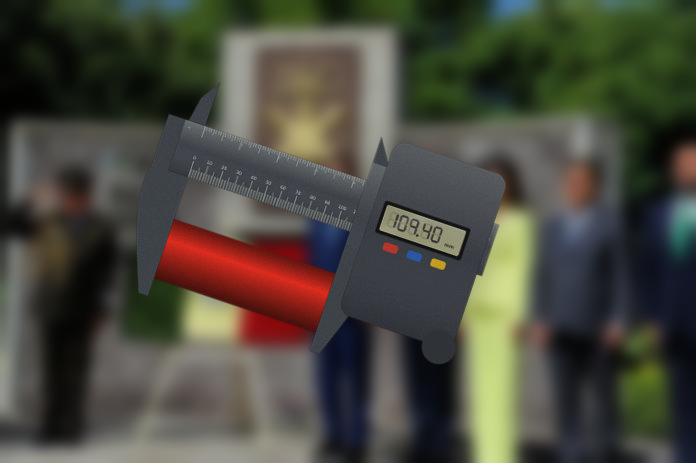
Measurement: 109.40 mm
